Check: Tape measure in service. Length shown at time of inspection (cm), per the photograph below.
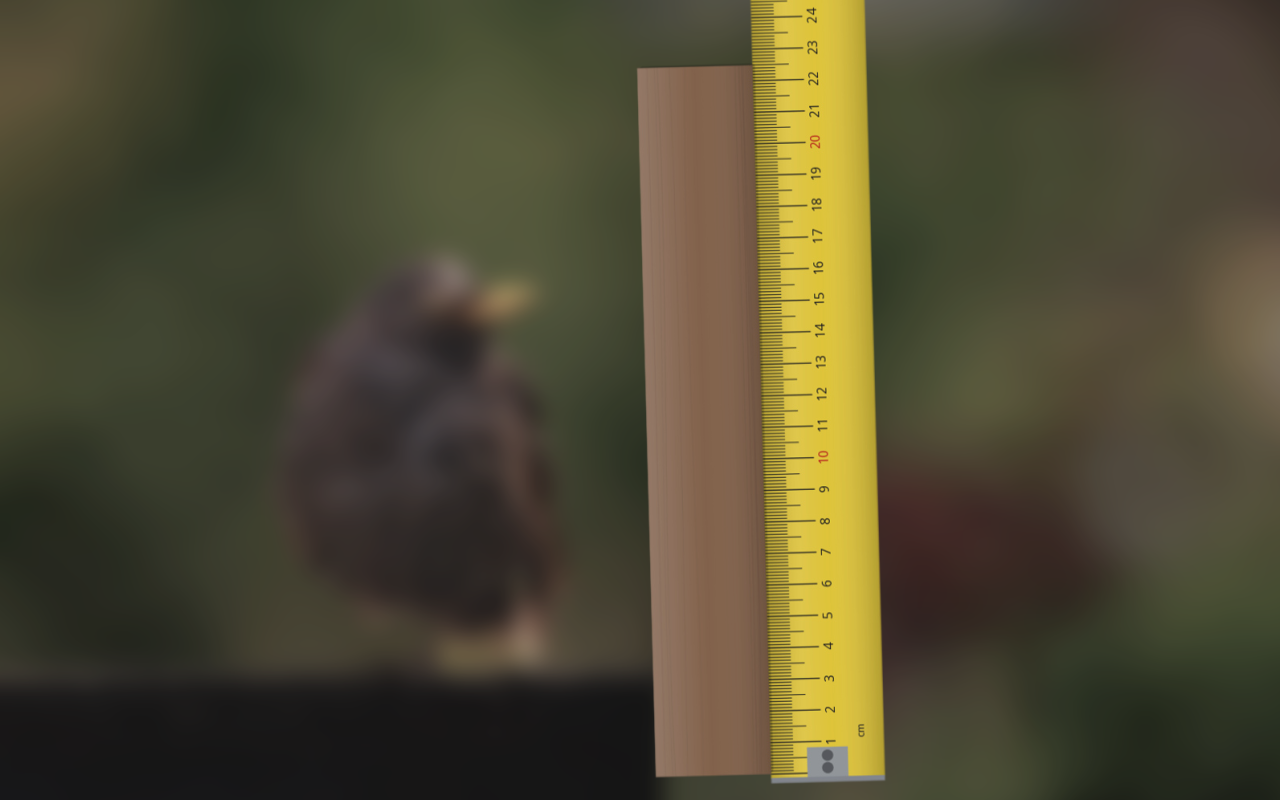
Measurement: 22.5 cm
